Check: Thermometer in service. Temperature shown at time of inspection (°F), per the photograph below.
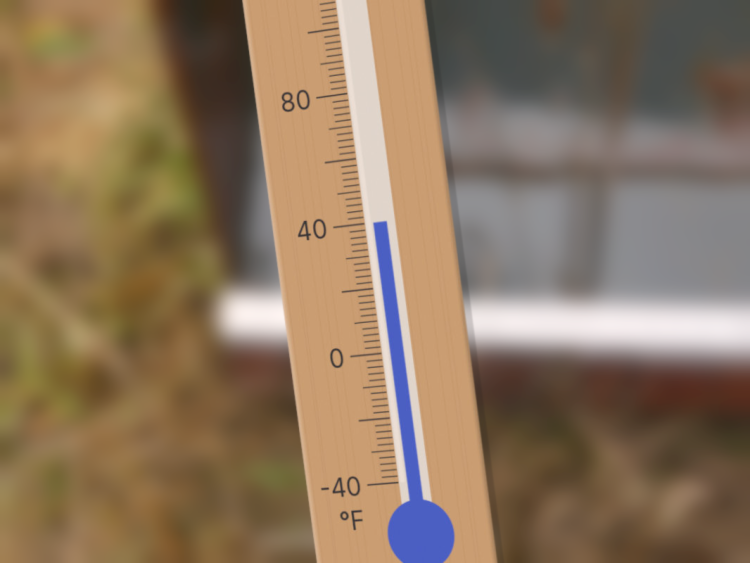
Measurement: 40 °F
